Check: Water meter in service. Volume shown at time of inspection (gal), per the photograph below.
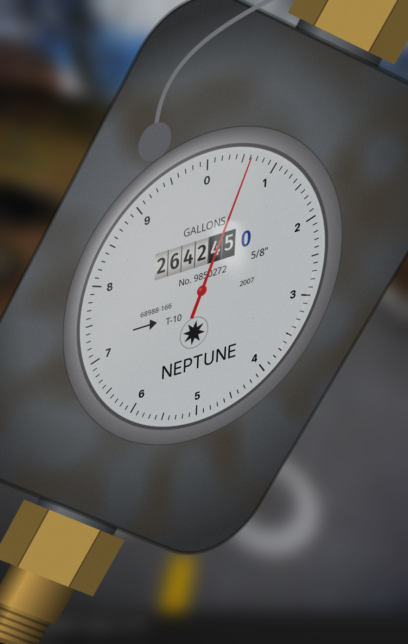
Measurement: 2642450.6 gal
